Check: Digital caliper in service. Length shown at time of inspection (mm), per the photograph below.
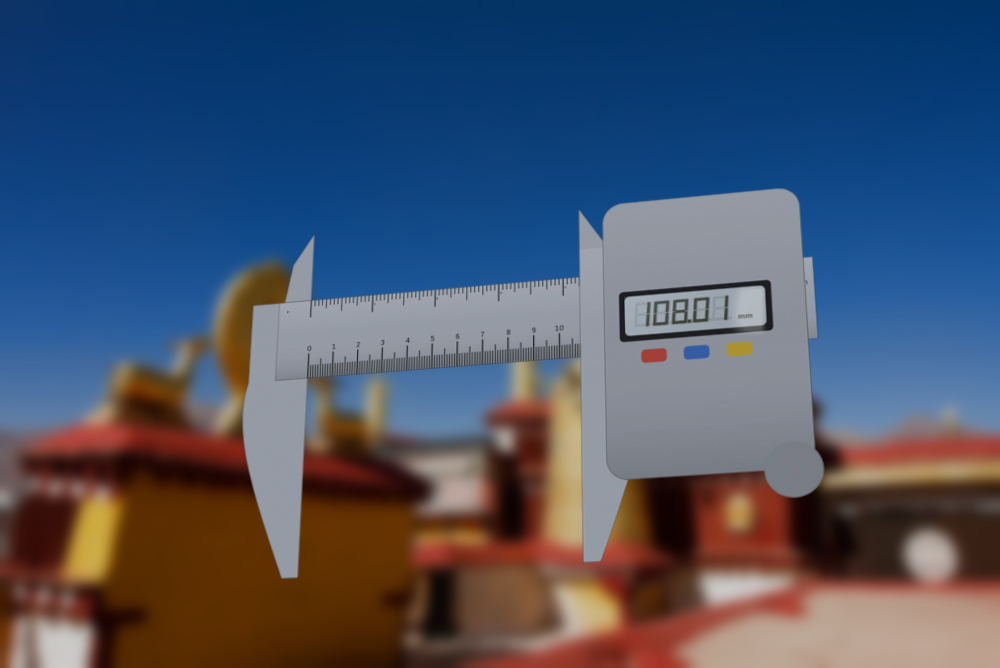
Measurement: 108.01 mm
